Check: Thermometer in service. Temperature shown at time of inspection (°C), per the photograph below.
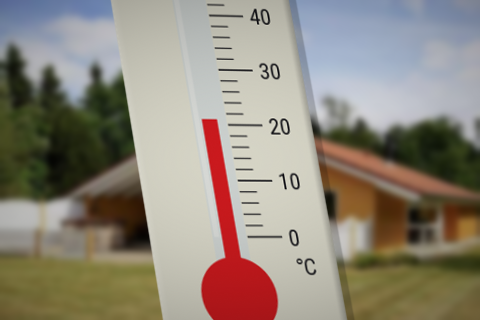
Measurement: 21 °C
